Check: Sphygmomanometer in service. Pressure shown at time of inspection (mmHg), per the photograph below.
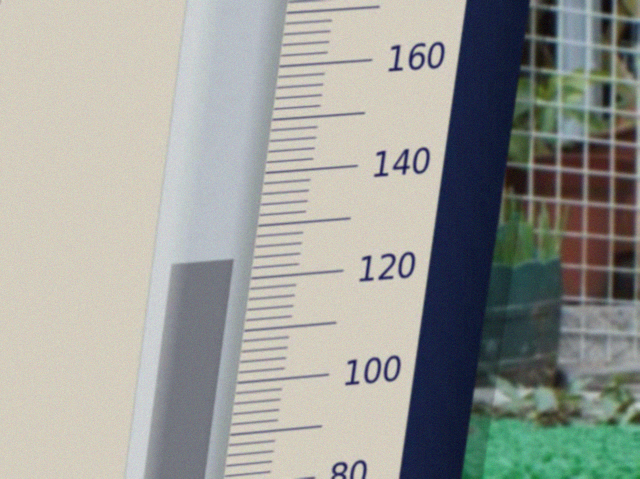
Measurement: 124 mmHg
